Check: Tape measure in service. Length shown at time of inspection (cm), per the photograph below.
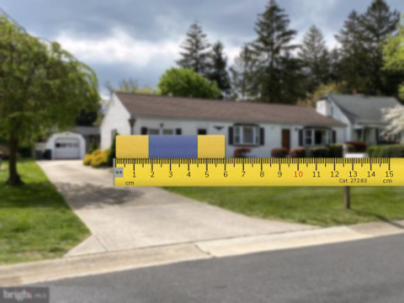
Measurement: 6 cm
